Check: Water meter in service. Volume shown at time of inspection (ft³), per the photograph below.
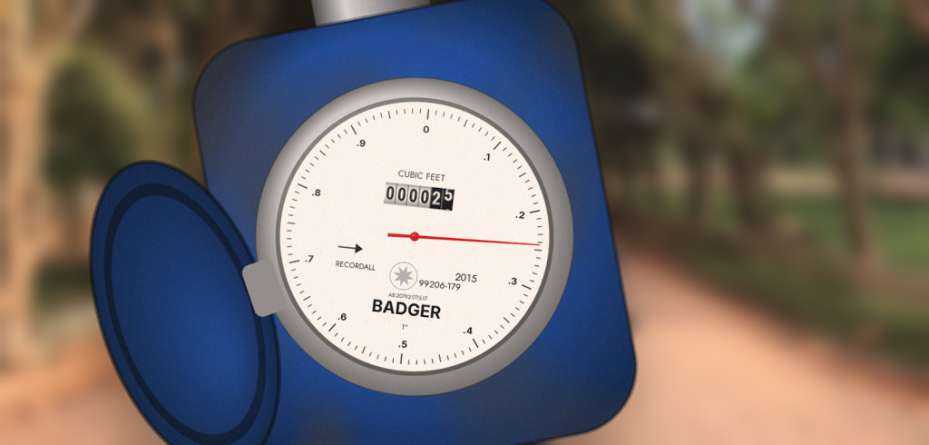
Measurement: 25.24 ft³
